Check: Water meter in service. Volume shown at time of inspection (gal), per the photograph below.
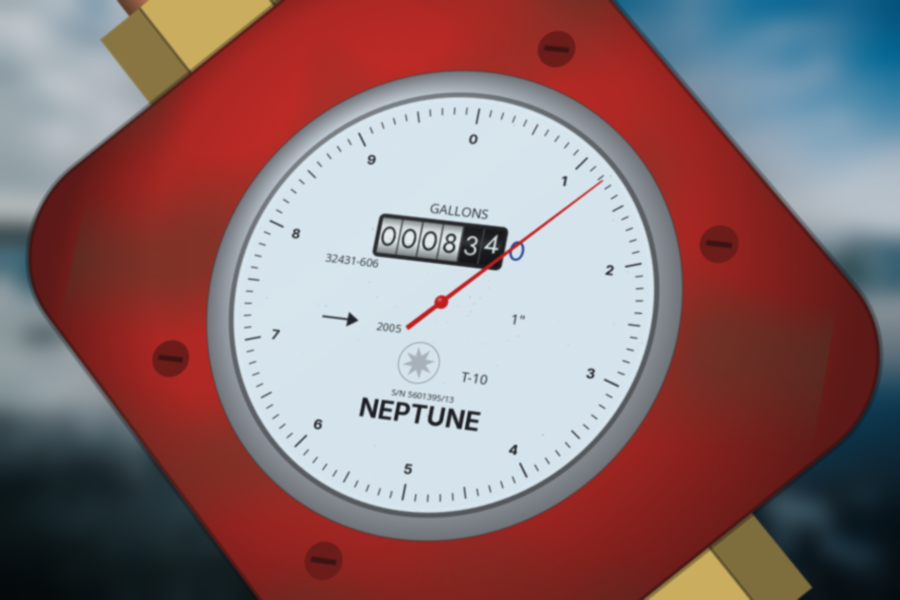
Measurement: 8341.2 gal
